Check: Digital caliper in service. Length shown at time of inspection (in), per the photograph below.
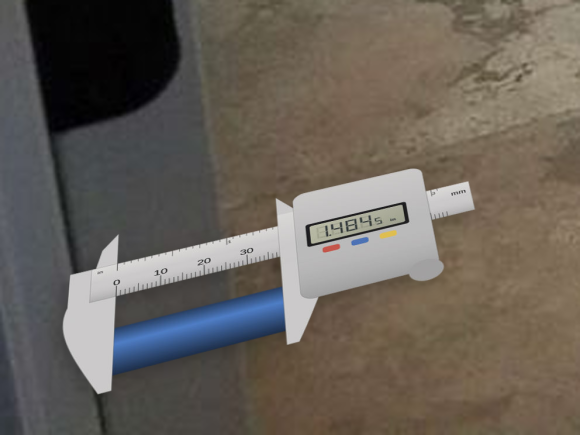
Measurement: 1.4845 in
